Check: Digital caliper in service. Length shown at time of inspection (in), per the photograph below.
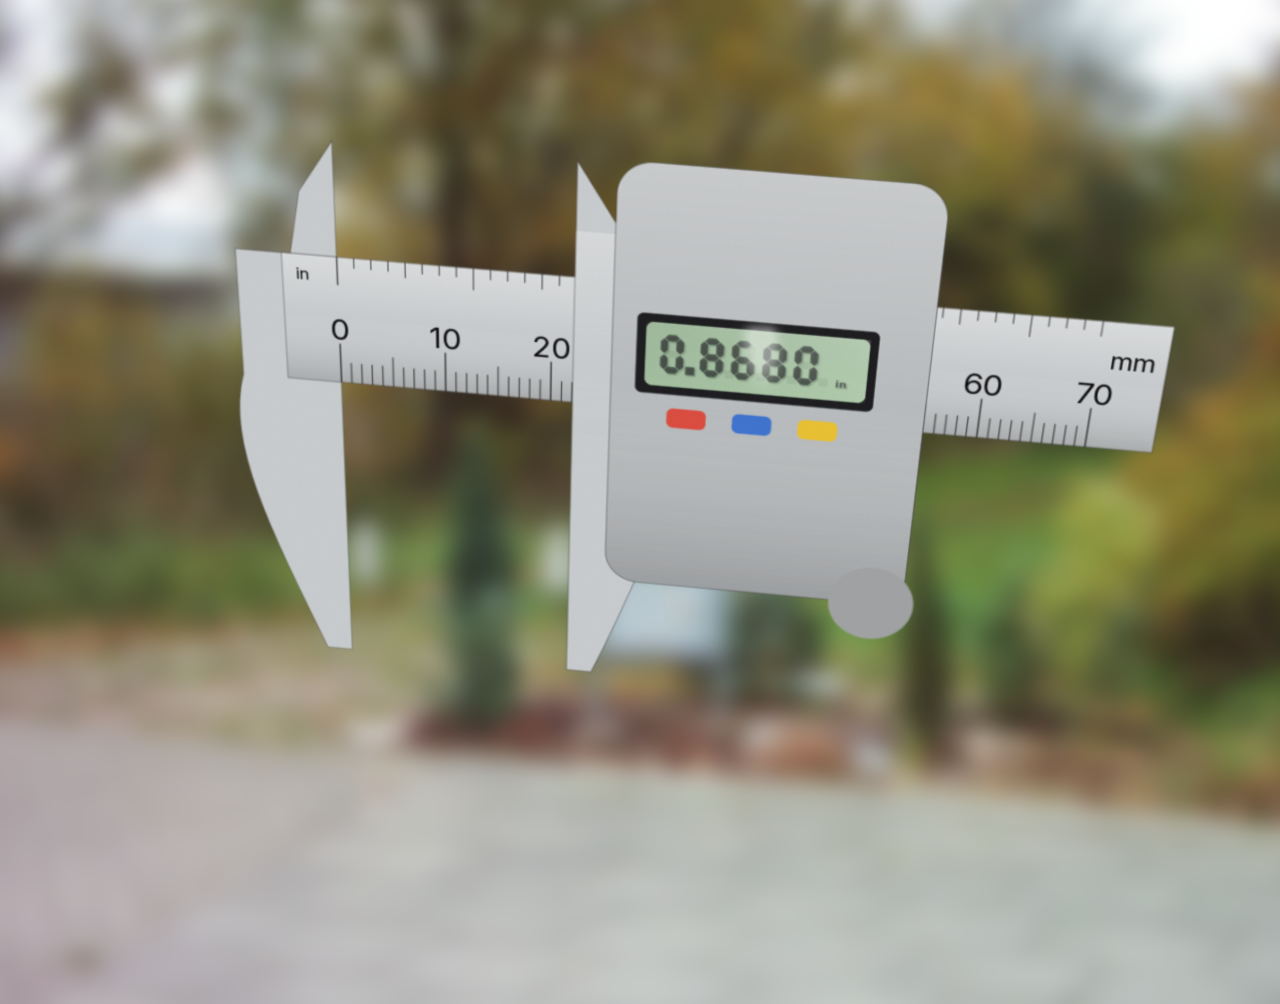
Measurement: 0.8680 in
